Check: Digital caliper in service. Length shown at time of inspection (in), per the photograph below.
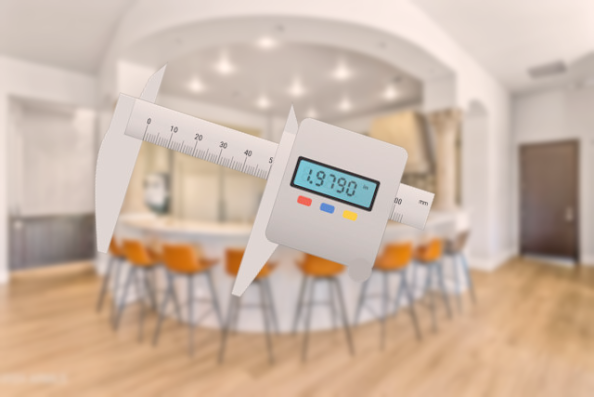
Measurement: 1.9790 in
